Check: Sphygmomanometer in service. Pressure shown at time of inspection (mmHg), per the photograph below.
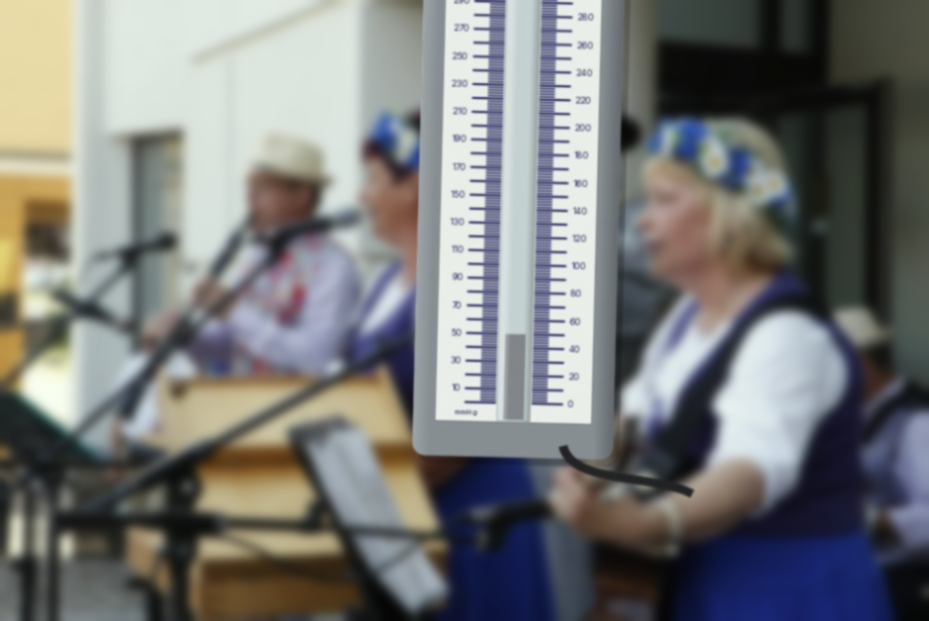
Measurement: 50 mmHg
